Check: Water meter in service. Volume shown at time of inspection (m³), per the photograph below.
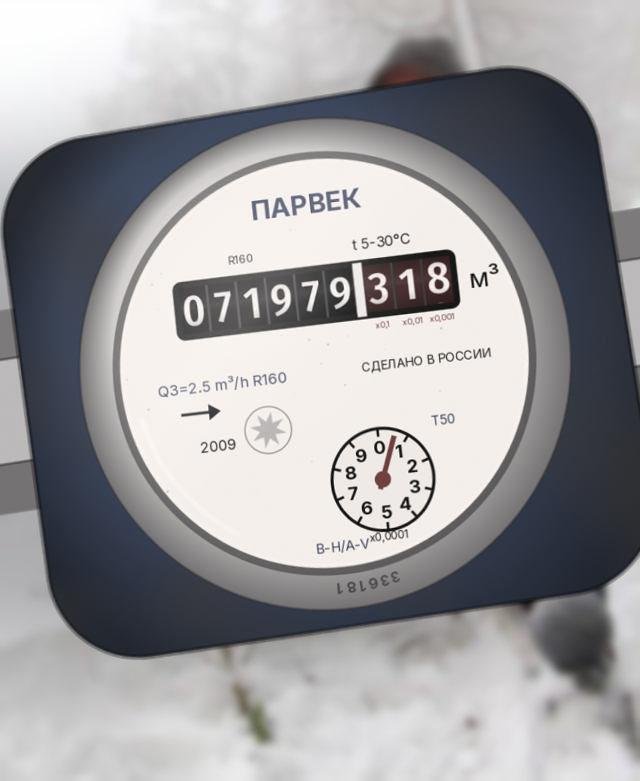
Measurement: 71979.3180 m³
